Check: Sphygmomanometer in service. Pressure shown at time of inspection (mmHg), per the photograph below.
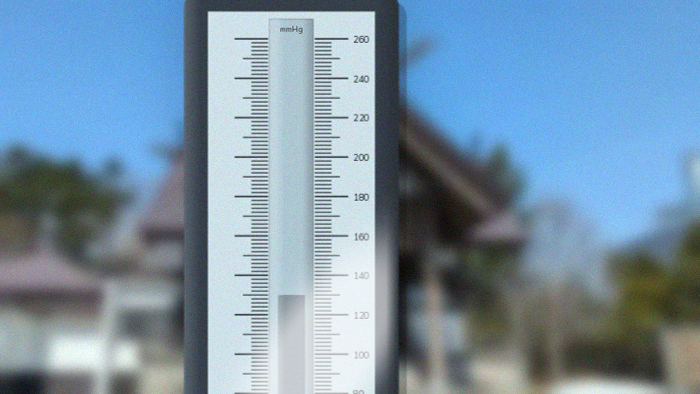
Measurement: 130 mmHg
